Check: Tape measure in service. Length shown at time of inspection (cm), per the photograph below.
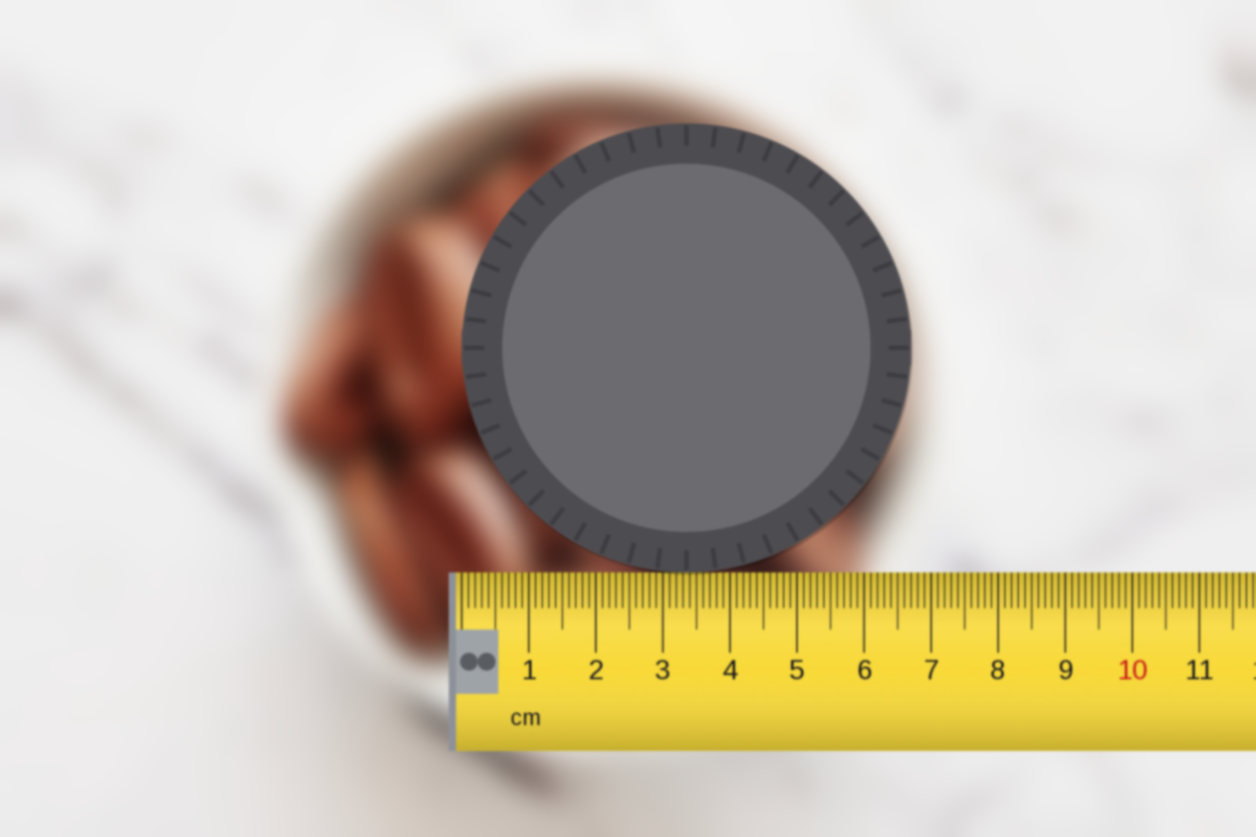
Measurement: 6.7 cm
